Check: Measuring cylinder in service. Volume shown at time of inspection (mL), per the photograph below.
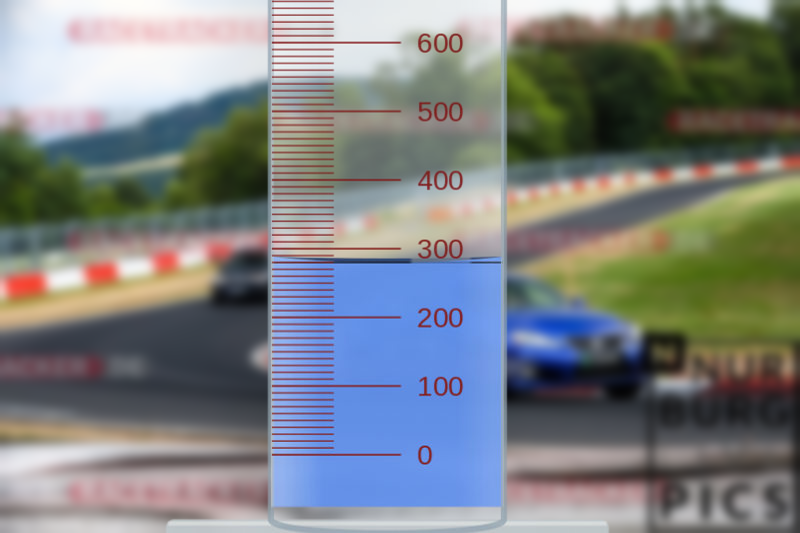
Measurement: 280 mL
